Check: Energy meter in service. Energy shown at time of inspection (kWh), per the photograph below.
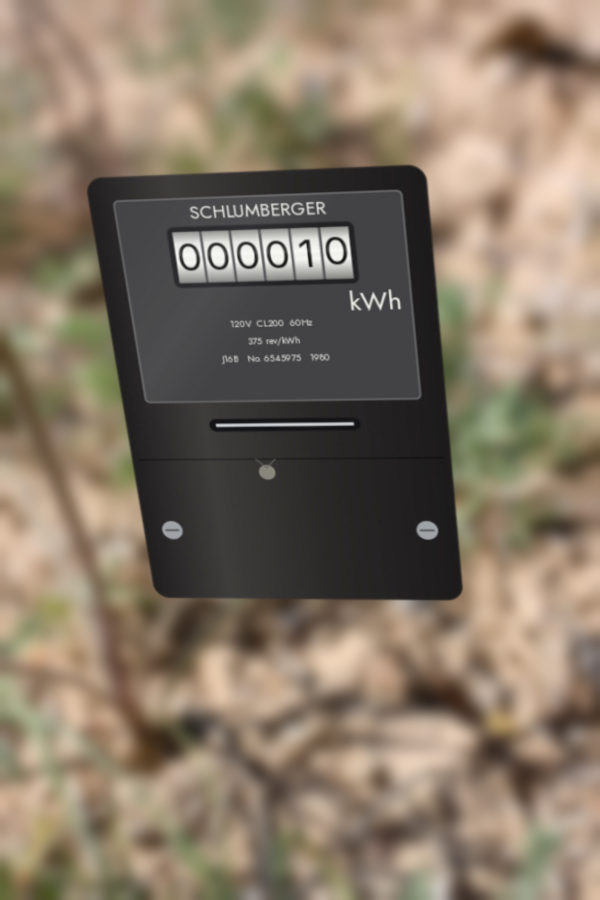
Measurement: 10 kWh
